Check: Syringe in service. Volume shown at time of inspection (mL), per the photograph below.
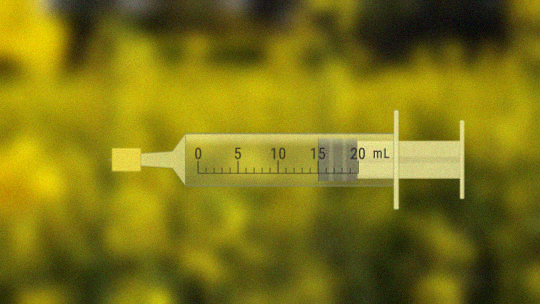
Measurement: 15 mL
